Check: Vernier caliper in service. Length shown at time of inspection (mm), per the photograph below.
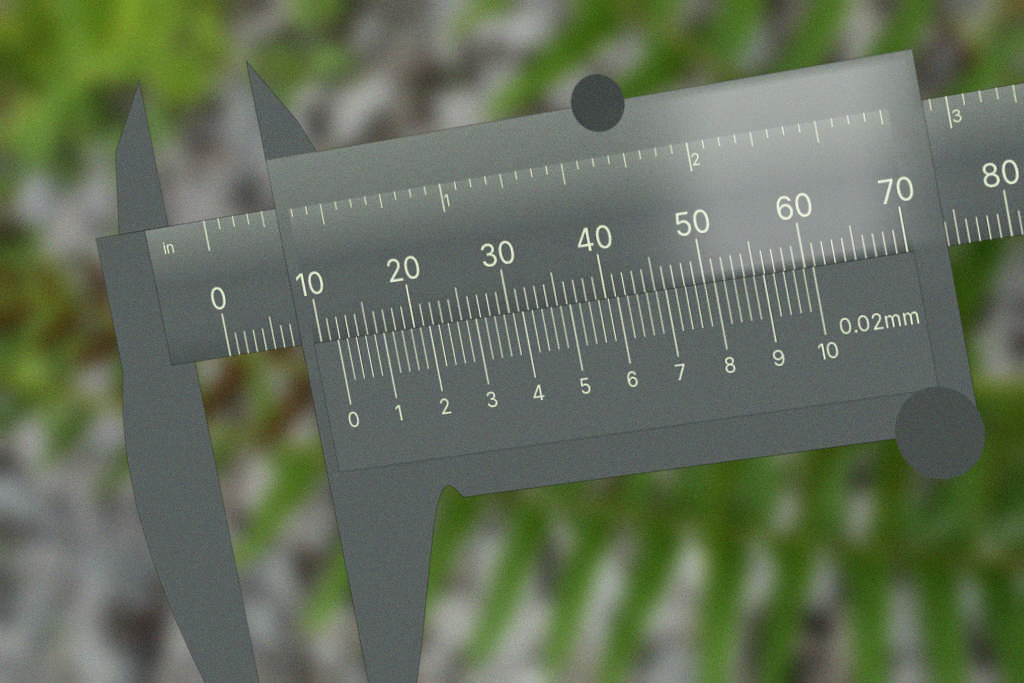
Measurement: 11.8 mm
